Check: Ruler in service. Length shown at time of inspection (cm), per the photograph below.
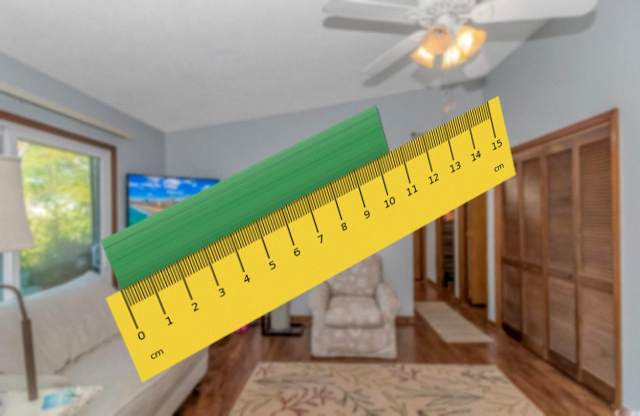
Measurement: 10.5 cm
